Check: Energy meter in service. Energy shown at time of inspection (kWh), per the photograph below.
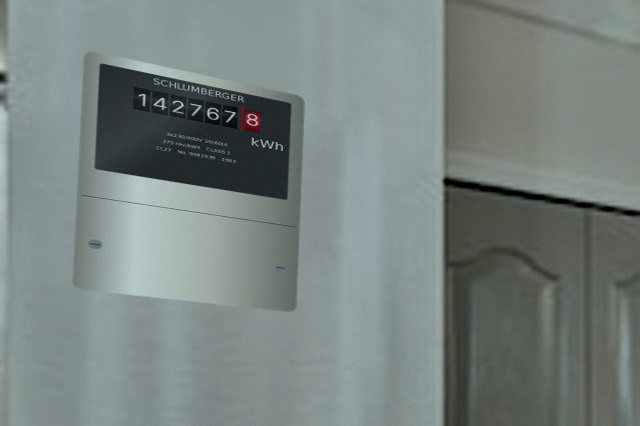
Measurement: 142767.8 kWh
